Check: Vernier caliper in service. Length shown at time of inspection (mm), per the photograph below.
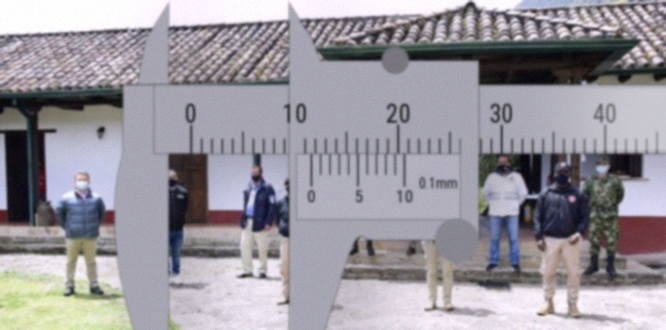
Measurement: 11.6 mm
